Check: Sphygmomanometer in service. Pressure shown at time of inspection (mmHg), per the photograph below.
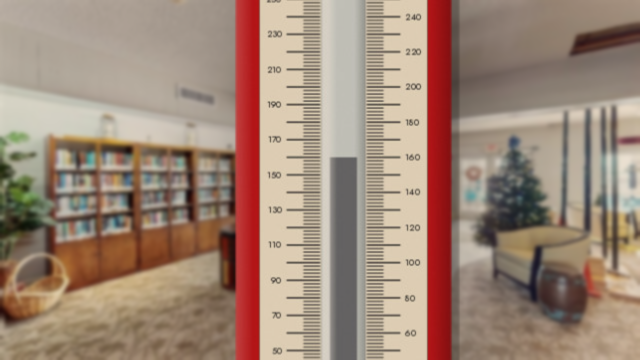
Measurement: 160 mmHg
